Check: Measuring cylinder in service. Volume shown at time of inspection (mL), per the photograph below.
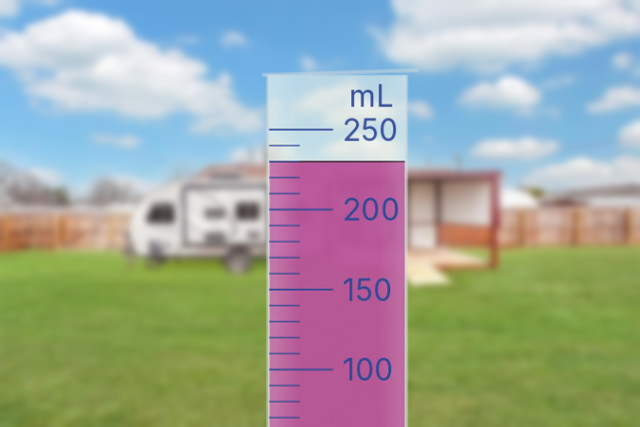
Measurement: 230 mL
